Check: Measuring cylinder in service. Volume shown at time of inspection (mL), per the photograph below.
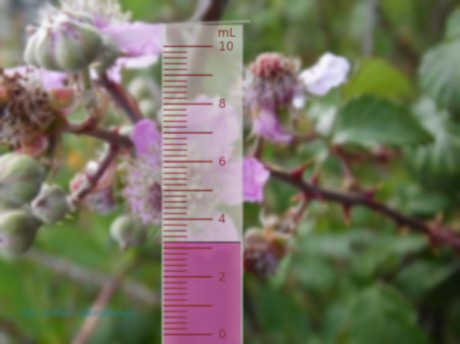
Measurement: 3.2 mL
